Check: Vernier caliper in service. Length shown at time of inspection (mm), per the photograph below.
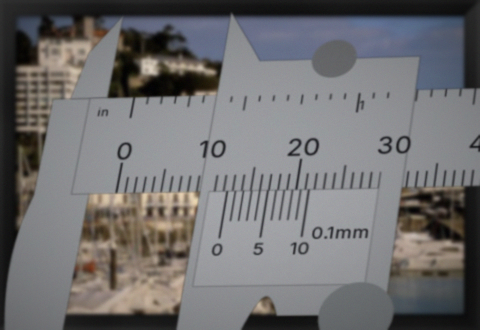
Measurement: 12.4 mm
